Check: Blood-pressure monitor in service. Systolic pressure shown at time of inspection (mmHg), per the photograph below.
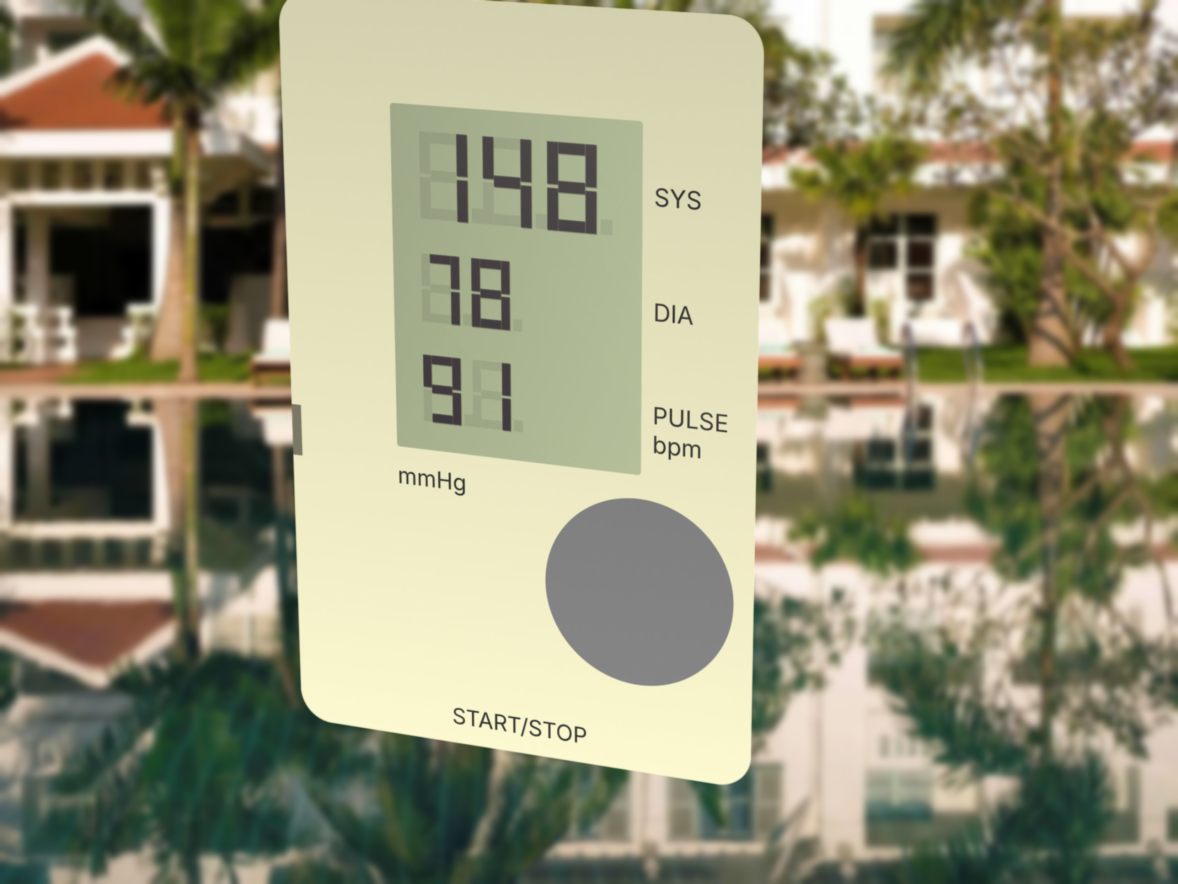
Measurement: 148 mmHg
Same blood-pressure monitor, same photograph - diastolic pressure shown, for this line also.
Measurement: 78 mmHg
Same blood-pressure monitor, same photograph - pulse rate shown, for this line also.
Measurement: 91 bpm
